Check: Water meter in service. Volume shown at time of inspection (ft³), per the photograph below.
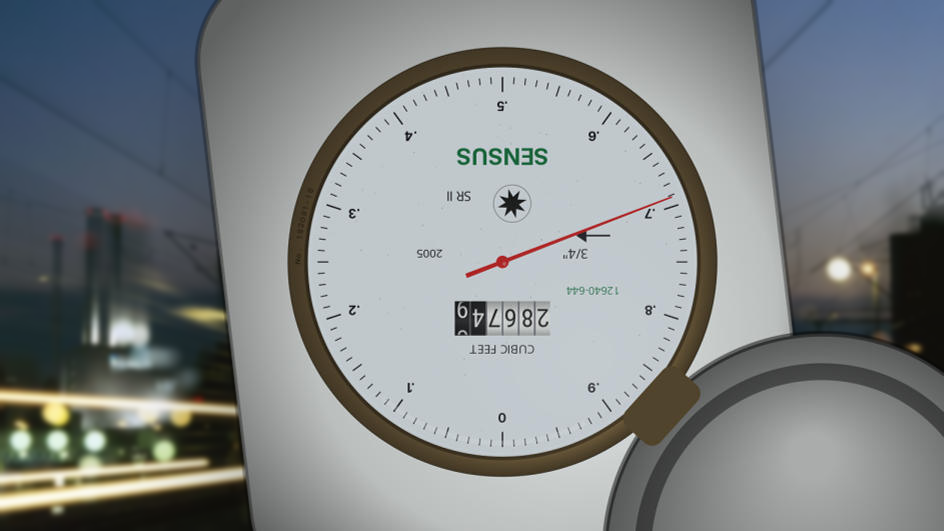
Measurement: 286748.69 ft³
